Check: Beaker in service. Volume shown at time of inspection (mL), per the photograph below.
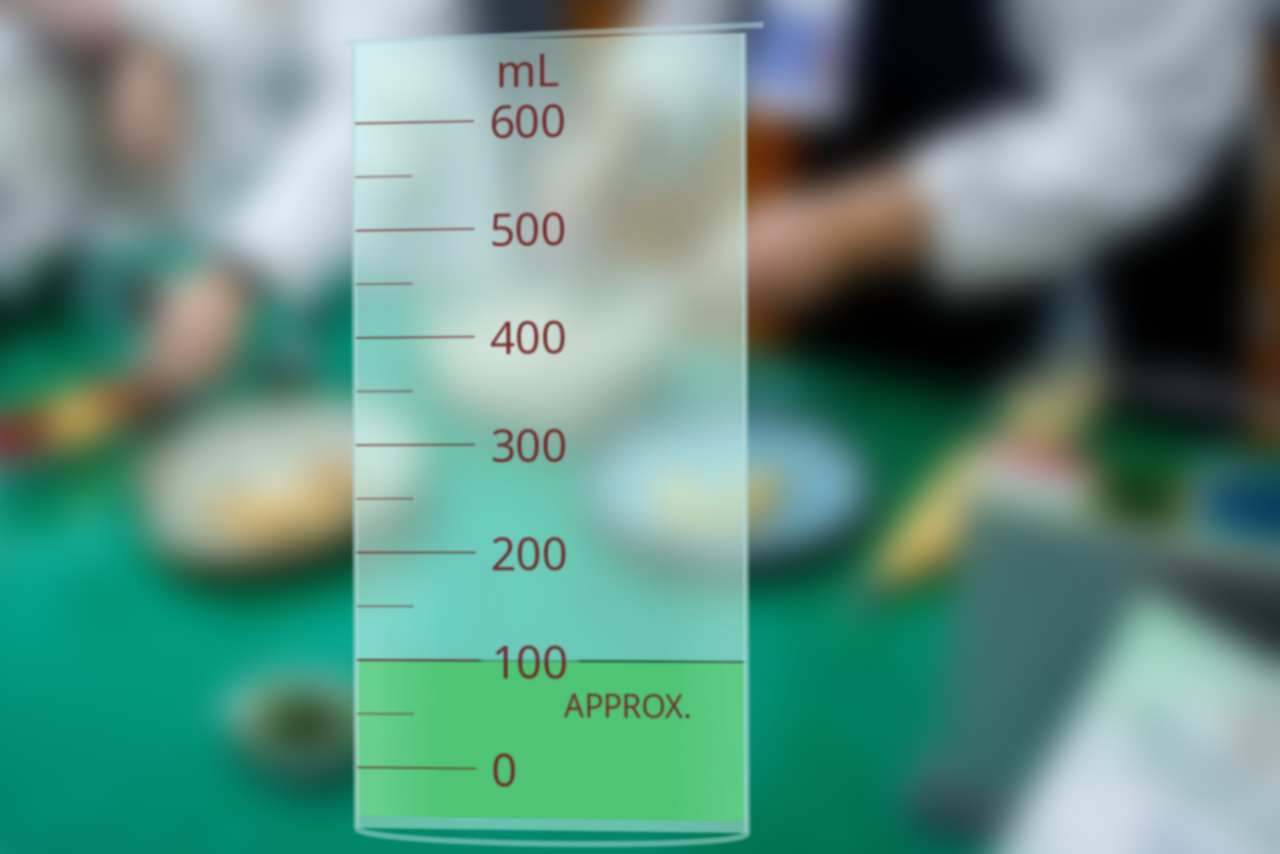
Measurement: 100 mL
